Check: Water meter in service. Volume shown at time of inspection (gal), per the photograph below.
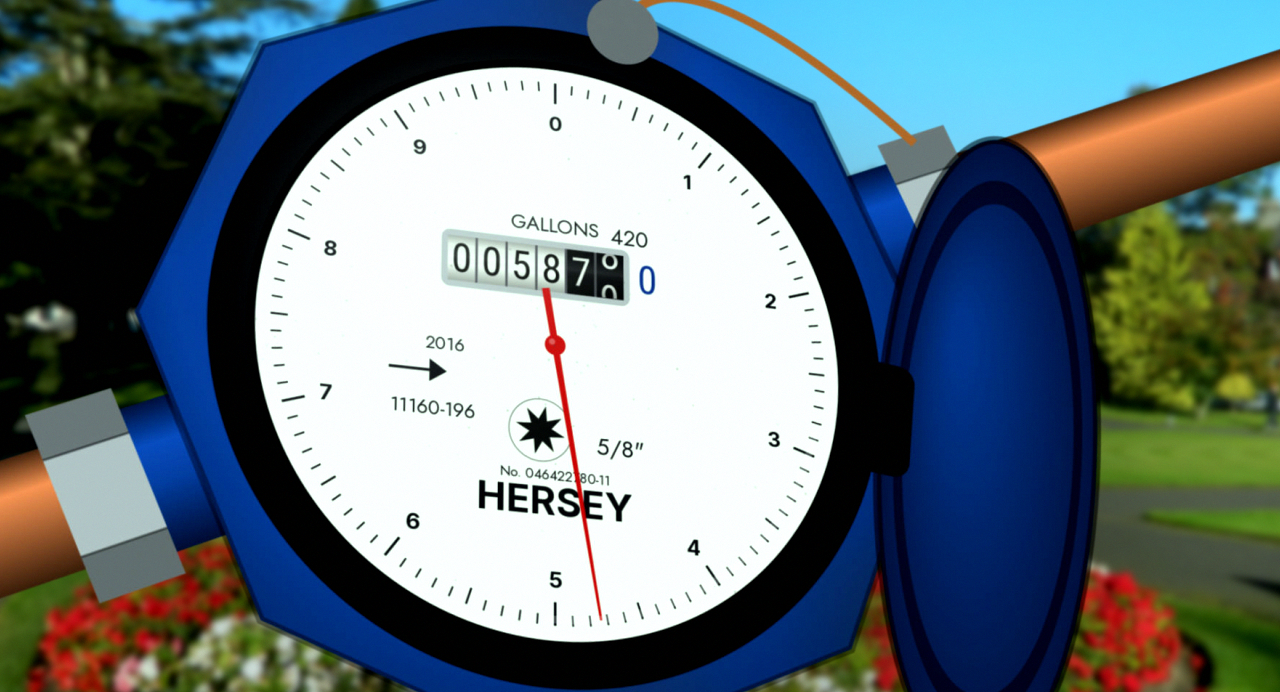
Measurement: 58784.7 gal
